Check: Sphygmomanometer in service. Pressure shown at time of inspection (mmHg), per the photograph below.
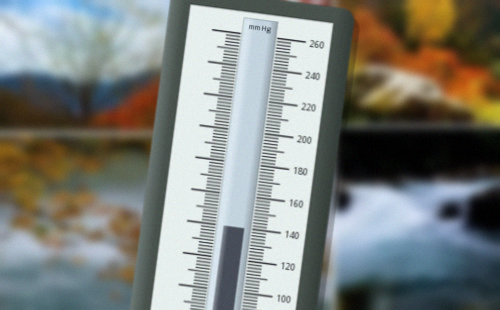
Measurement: 140 mmHg
